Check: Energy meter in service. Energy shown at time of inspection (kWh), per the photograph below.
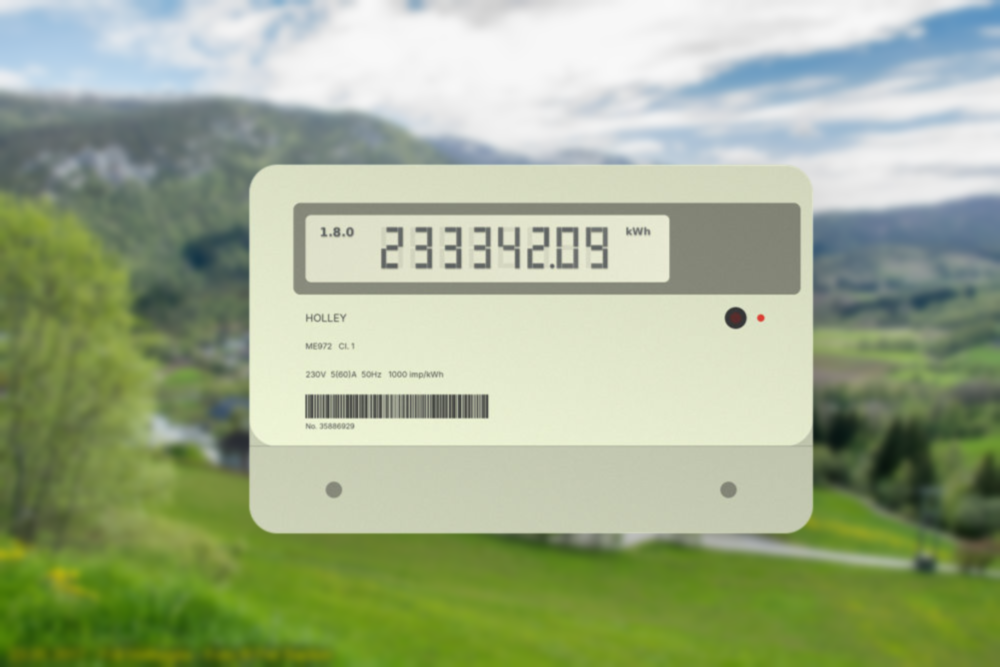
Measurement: 233342.09 kWh
